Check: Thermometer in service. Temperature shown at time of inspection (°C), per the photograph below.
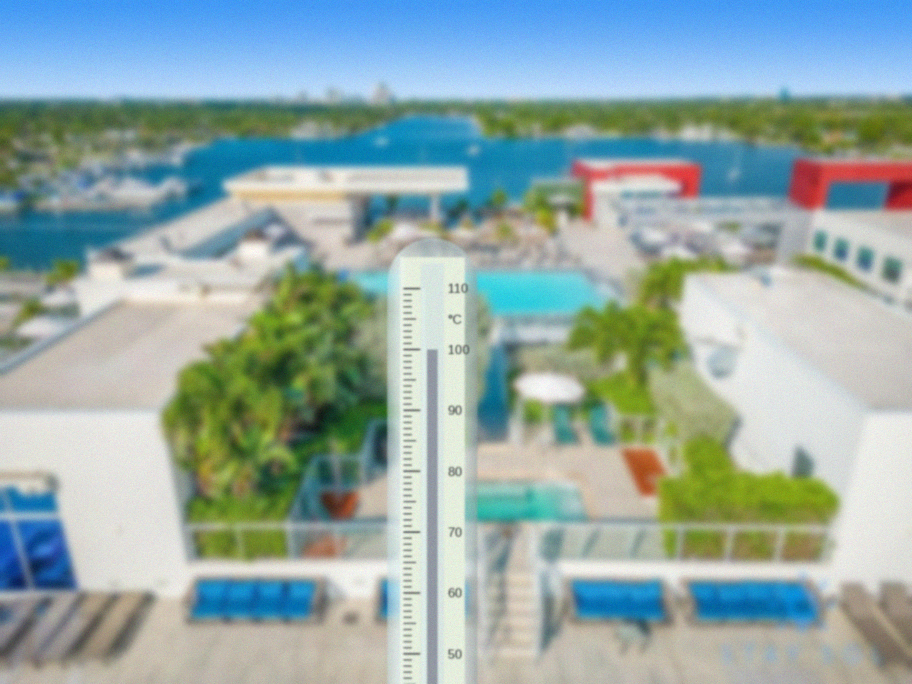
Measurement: 100 °C
